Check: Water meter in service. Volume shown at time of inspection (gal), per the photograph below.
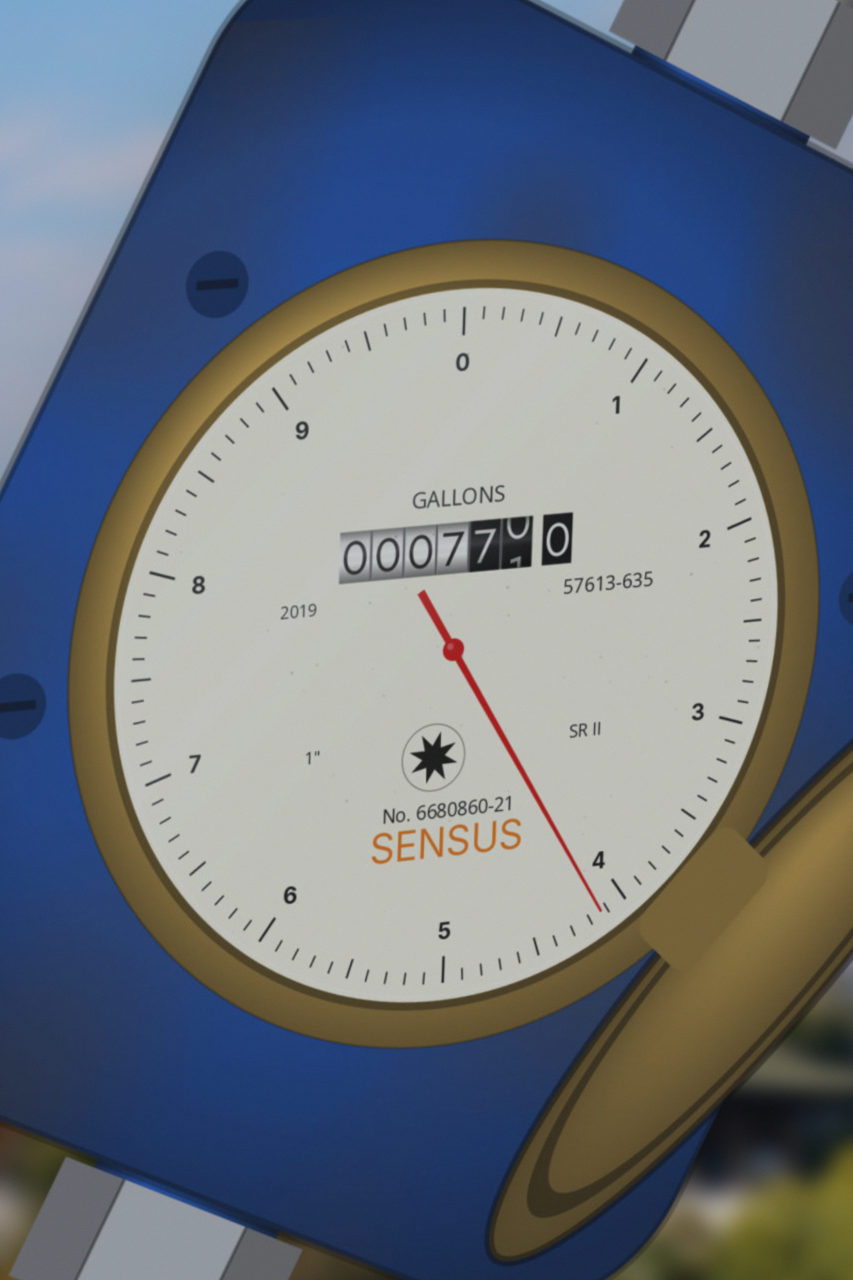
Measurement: 7704.1 gal
